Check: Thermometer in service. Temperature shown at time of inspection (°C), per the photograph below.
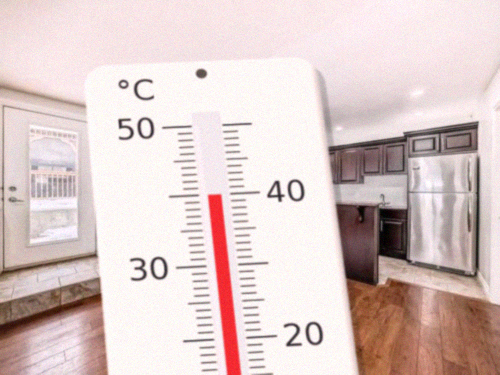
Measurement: 40 °C
